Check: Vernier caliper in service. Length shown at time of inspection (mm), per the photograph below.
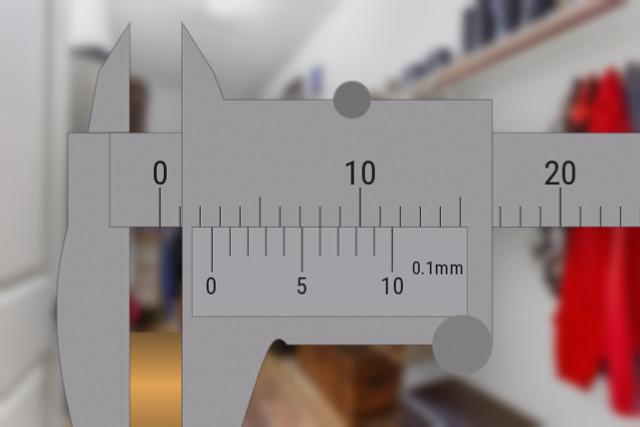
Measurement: 2.6 mm
